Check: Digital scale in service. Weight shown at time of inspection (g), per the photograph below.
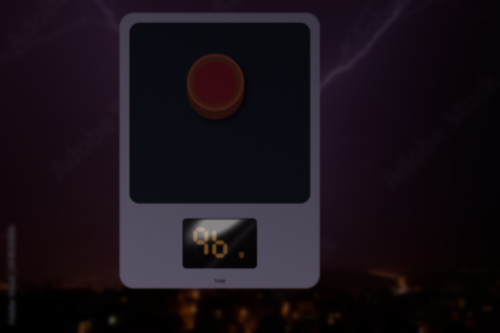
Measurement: 96 g
